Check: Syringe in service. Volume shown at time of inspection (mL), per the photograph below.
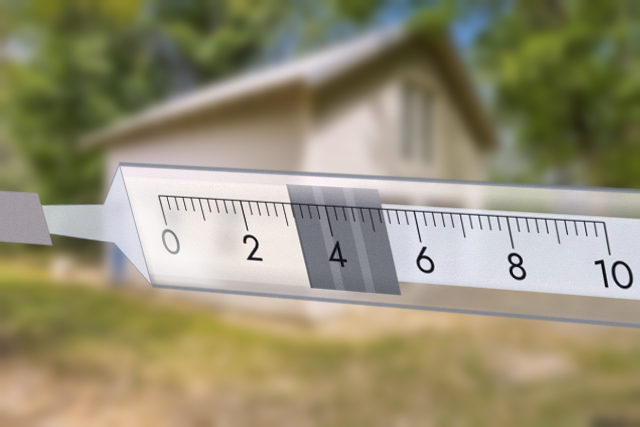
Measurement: 3.2 mL
